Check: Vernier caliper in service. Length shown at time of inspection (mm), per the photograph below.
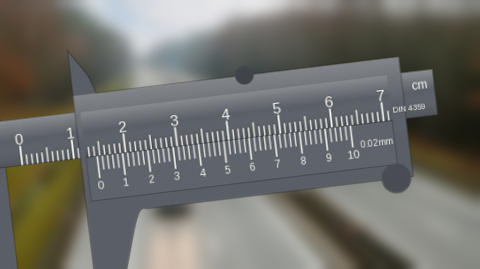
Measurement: 14.5 mm
